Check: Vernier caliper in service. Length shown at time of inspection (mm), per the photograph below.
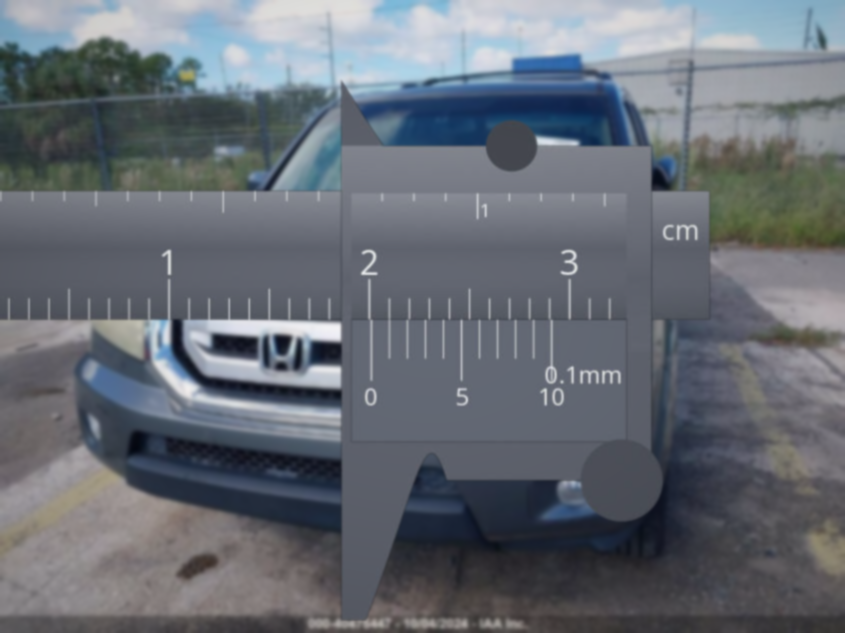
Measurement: 20.1 mm
